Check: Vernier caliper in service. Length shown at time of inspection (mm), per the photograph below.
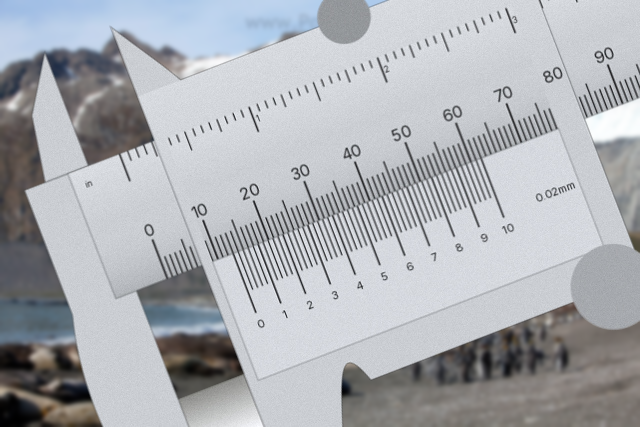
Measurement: 13.0 mm
